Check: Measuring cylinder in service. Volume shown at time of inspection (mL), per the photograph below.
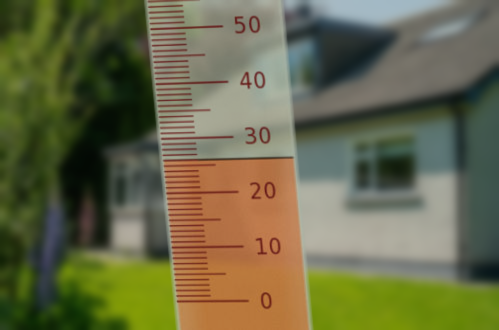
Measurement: 26 mL
